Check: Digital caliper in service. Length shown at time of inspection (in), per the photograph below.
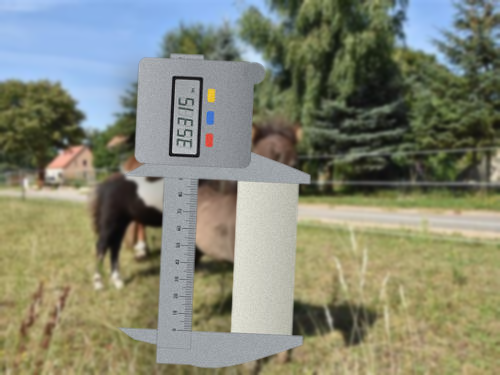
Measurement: 3.5315 in
